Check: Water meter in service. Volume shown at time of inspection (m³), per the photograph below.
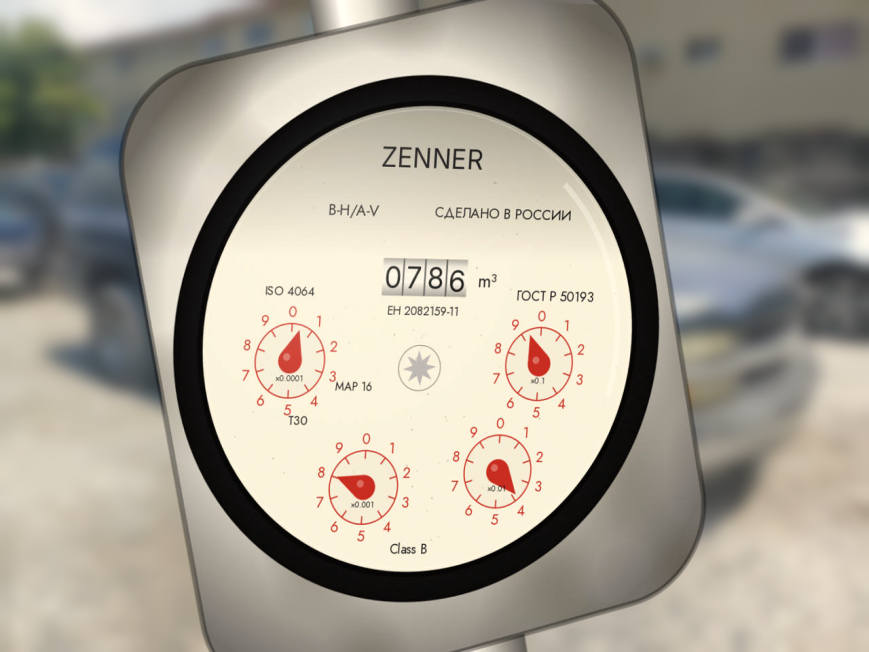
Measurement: 785.9380 m³
